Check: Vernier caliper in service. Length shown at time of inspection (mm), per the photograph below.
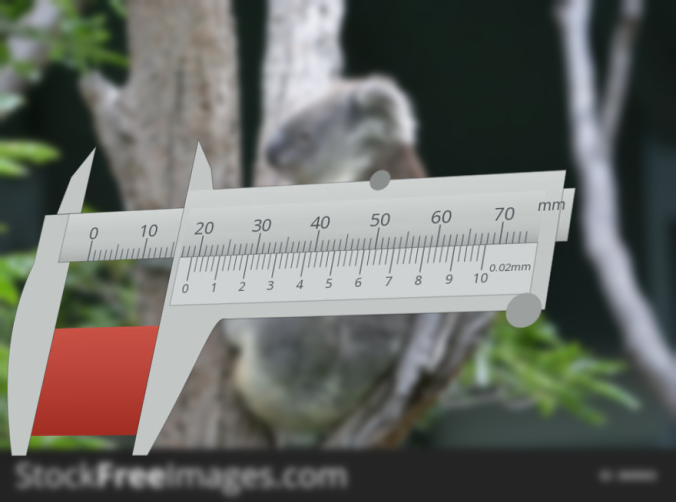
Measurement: 18.8 mm
